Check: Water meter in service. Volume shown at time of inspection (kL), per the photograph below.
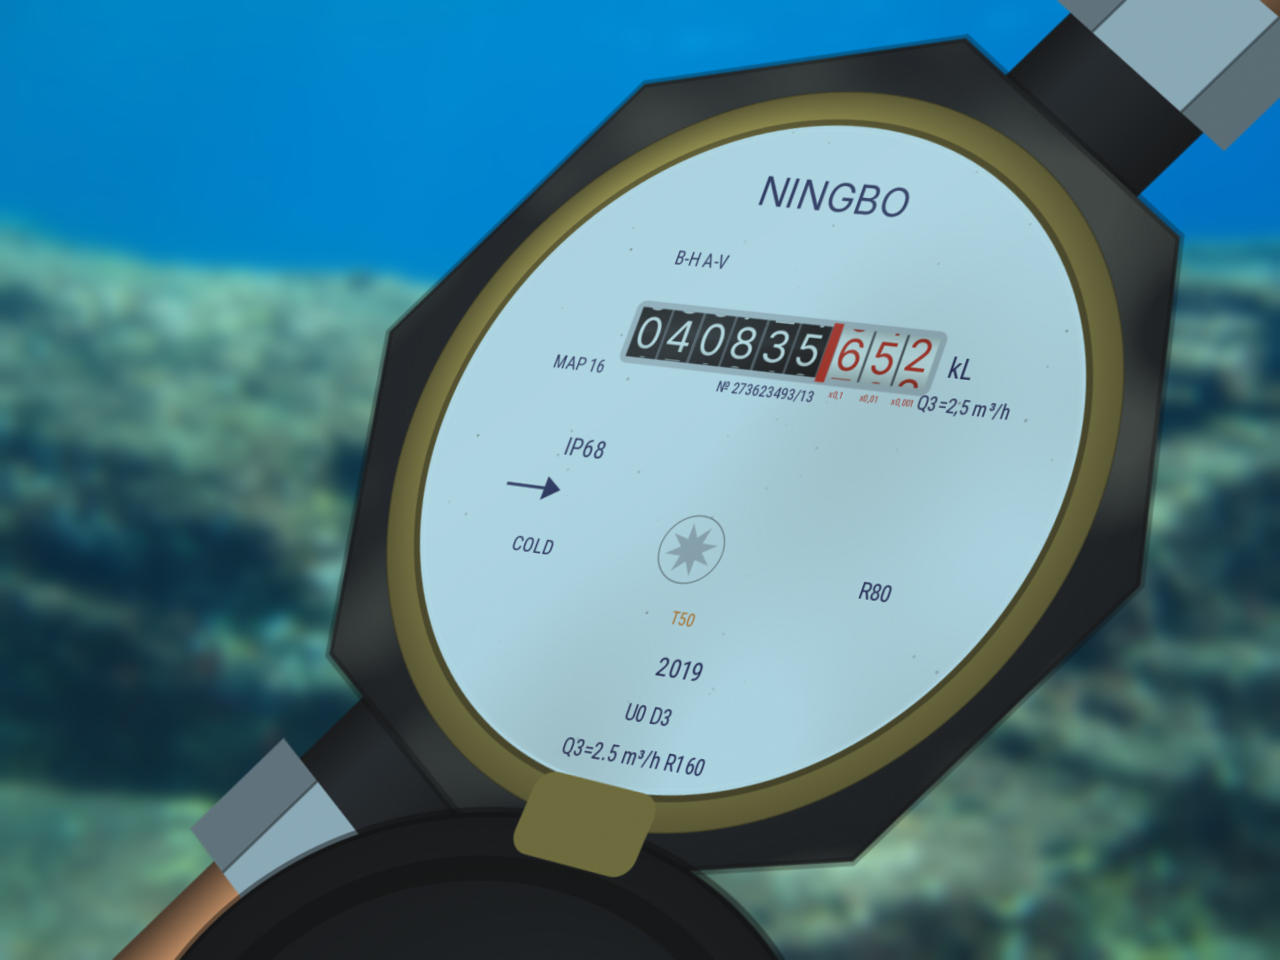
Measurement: 40835.652 kL
